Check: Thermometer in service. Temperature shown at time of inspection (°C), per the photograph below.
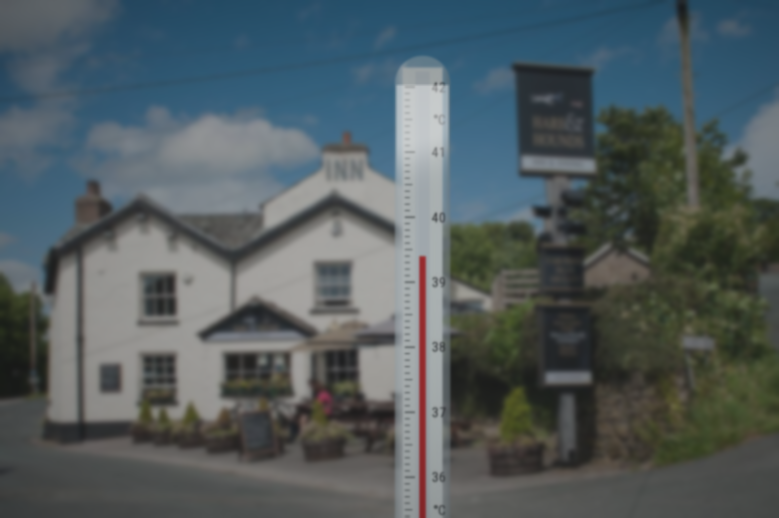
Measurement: 39.4 °C
